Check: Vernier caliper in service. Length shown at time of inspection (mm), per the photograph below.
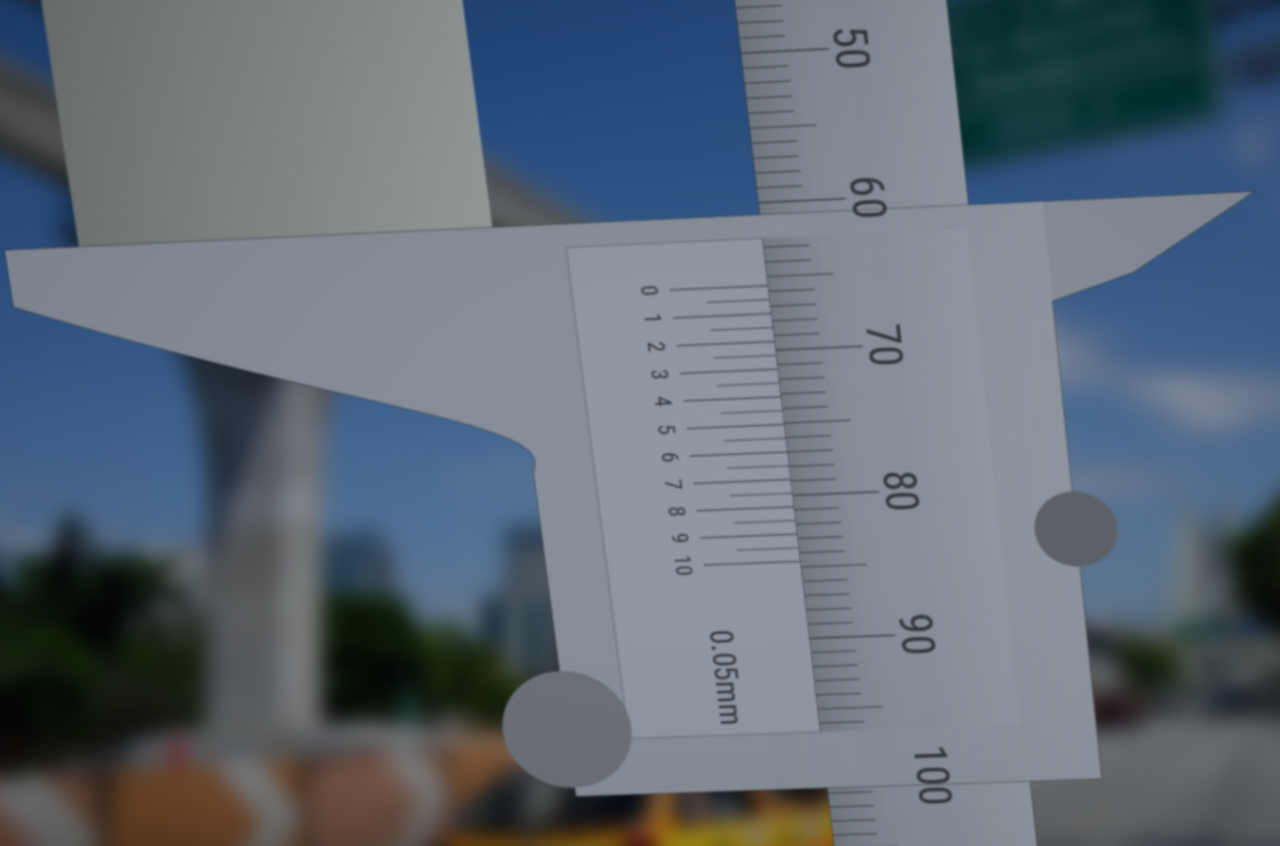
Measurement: 65.6 mm
